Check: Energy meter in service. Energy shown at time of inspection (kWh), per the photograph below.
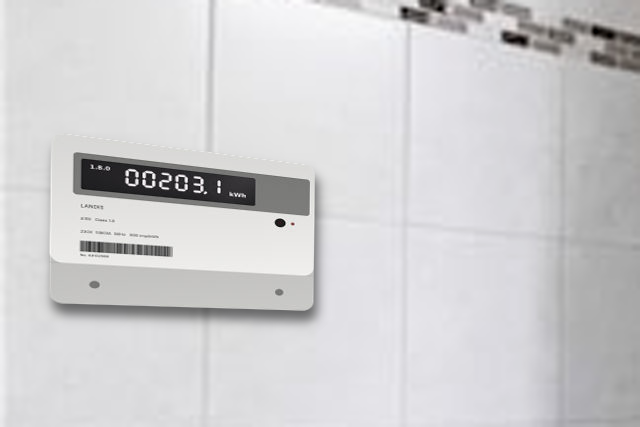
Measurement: 203.1 kWh
